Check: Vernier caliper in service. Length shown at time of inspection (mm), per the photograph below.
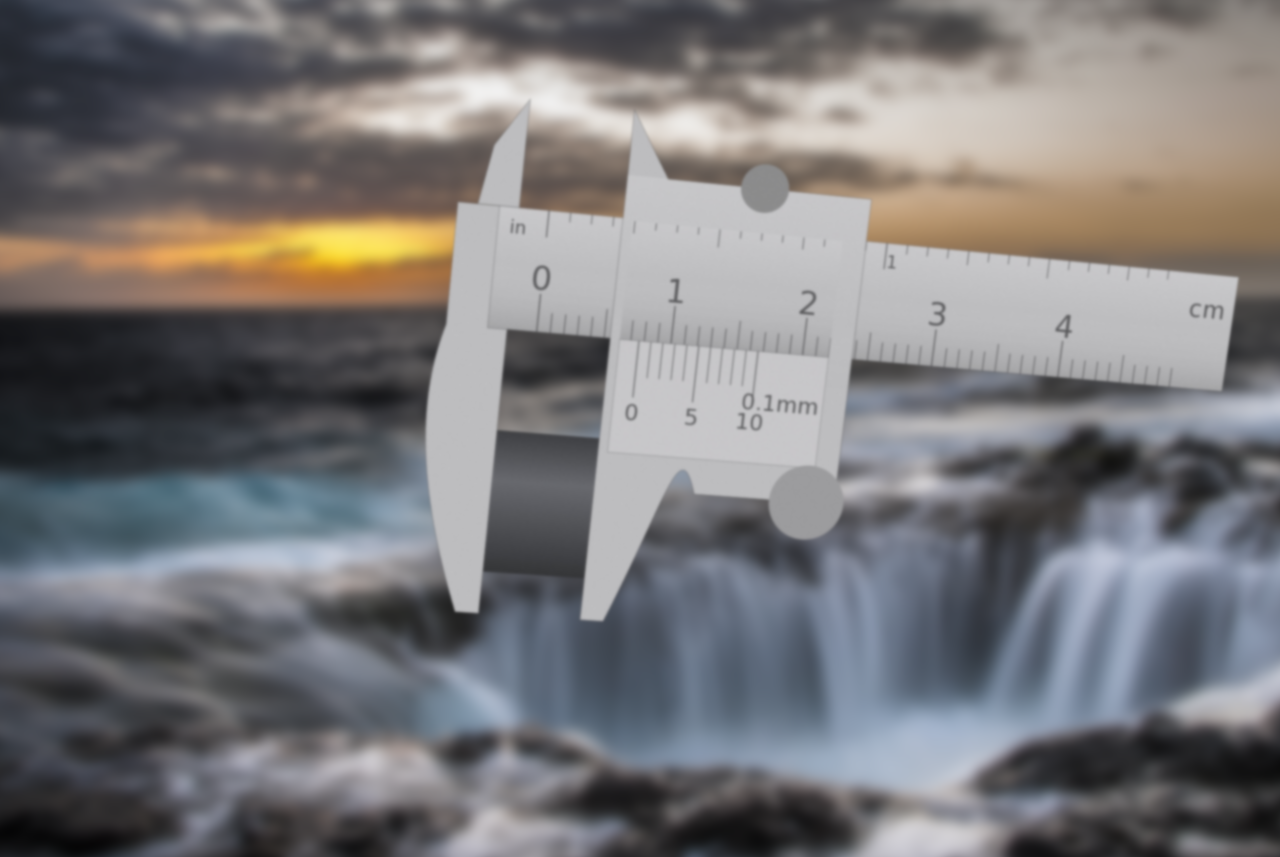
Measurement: 7.6 mm
